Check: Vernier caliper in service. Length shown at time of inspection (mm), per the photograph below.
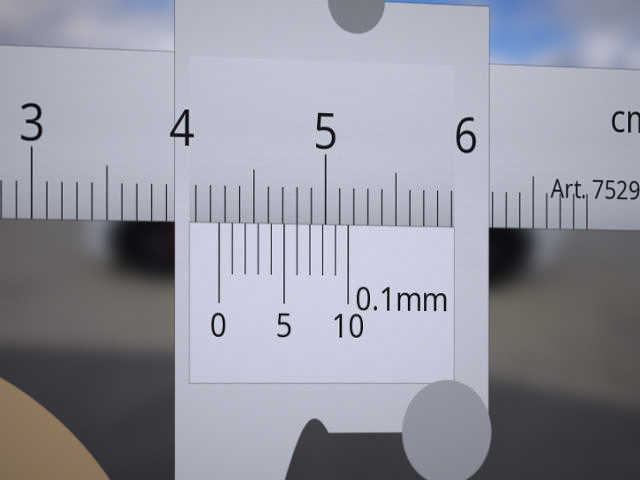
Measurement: 42.6 mm
